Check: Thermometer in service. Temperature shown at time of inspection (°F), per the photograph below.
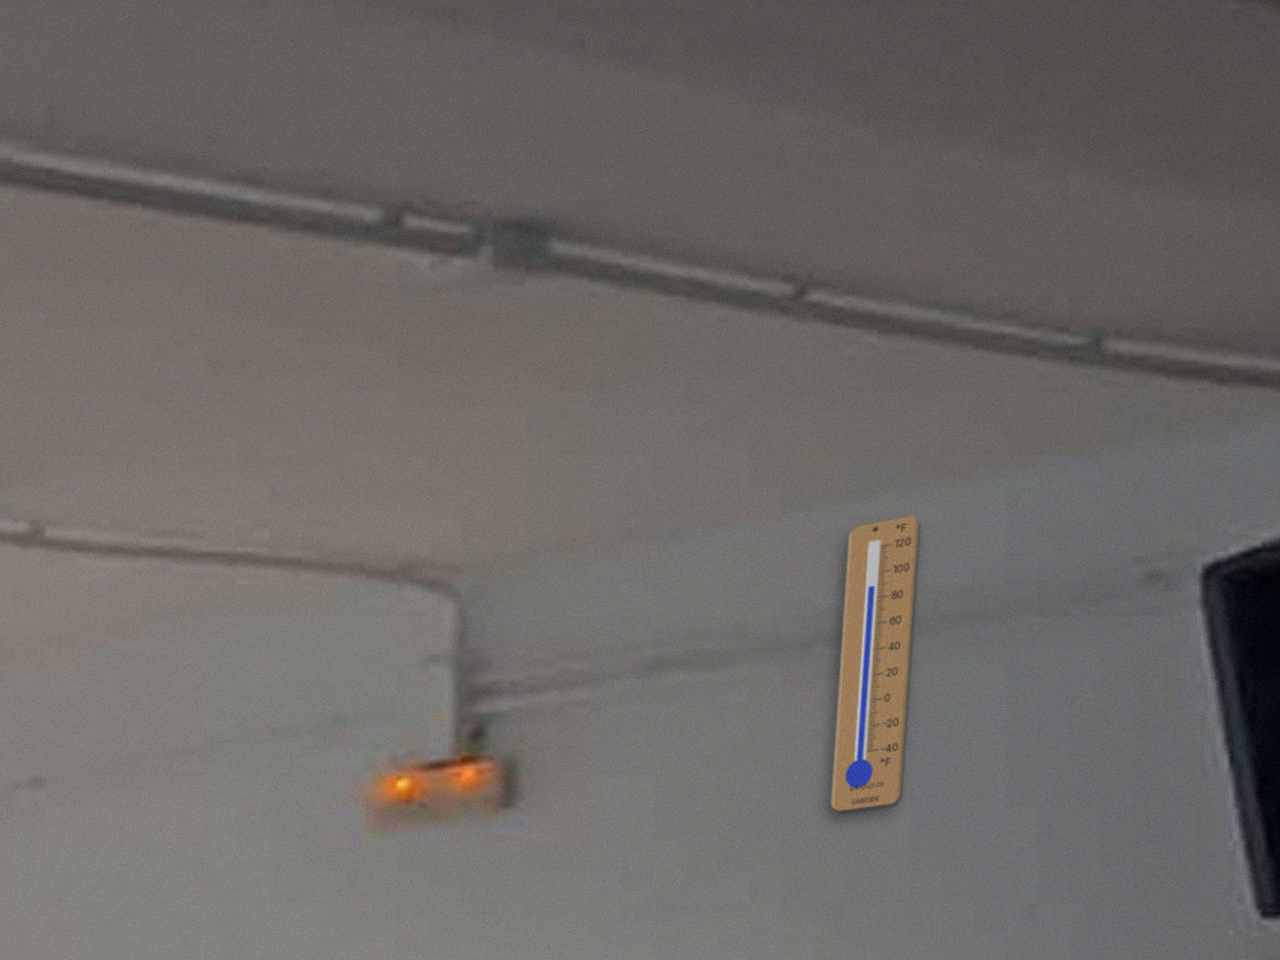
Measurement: 90 °F
